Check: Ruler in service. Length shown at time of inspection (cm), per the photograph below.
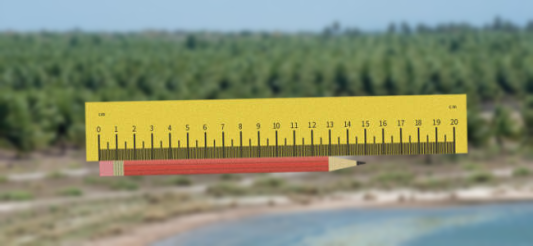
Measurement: 15 cm
